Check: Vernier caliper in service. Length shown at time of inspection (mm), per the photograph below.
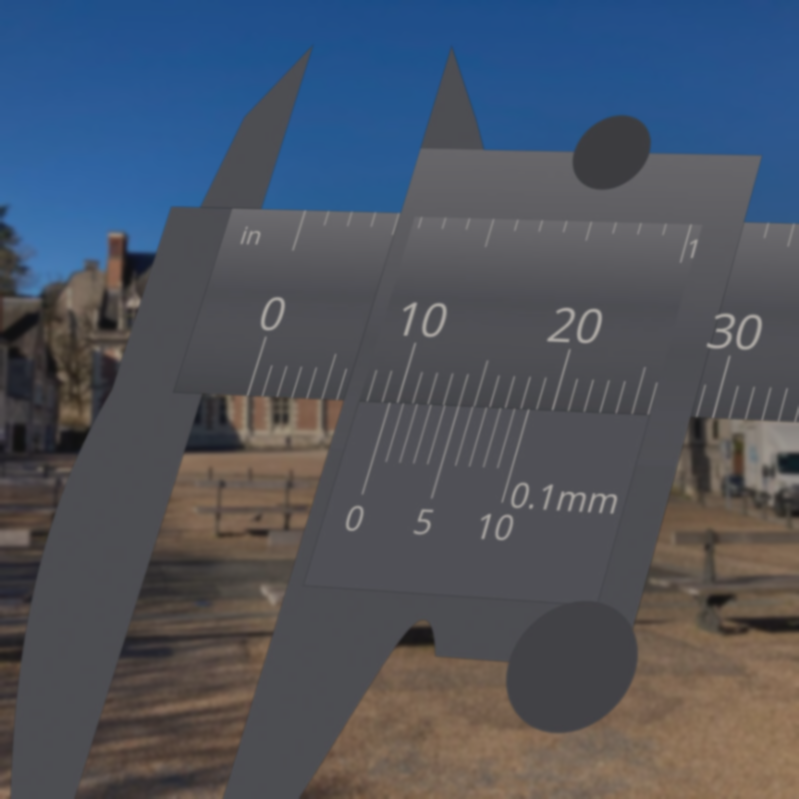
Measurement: 9.5 mm
